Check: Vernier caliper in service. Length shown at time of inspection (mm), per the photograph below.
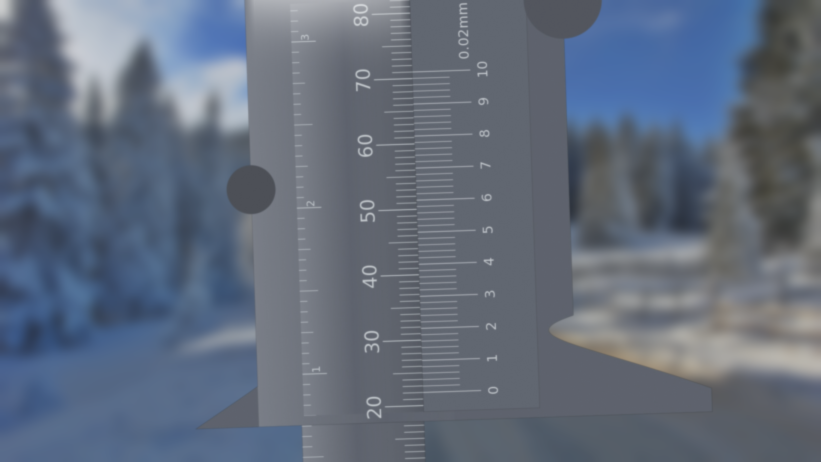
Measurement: 22.0 mm
